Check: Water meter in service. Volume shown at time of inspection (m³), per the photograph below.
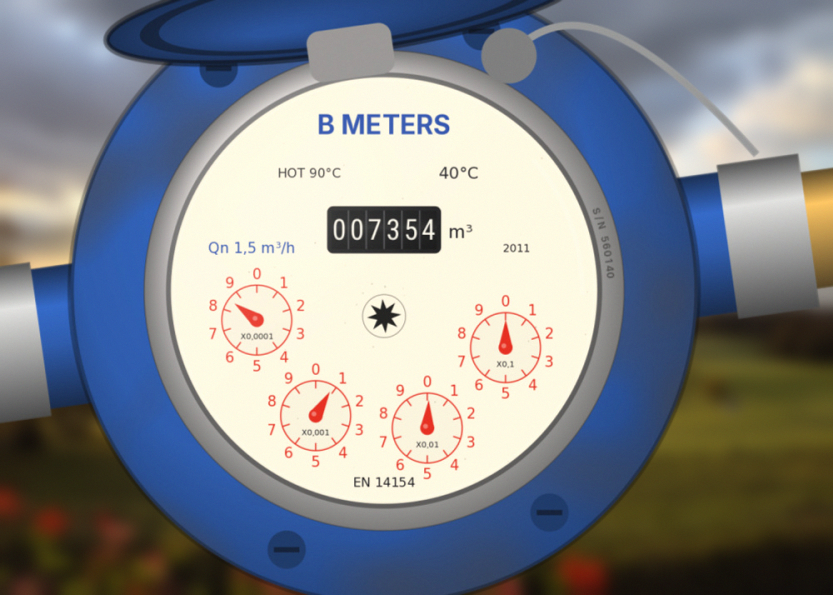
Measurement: 7354.0008 m³
